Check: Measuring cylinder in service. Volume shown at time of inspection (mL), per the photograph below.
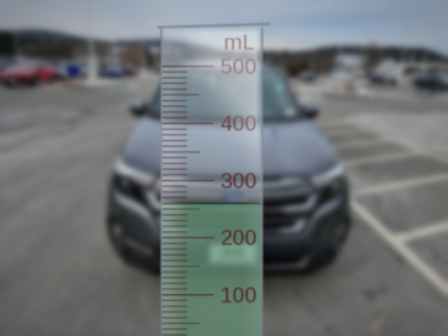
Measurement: 260 mL
